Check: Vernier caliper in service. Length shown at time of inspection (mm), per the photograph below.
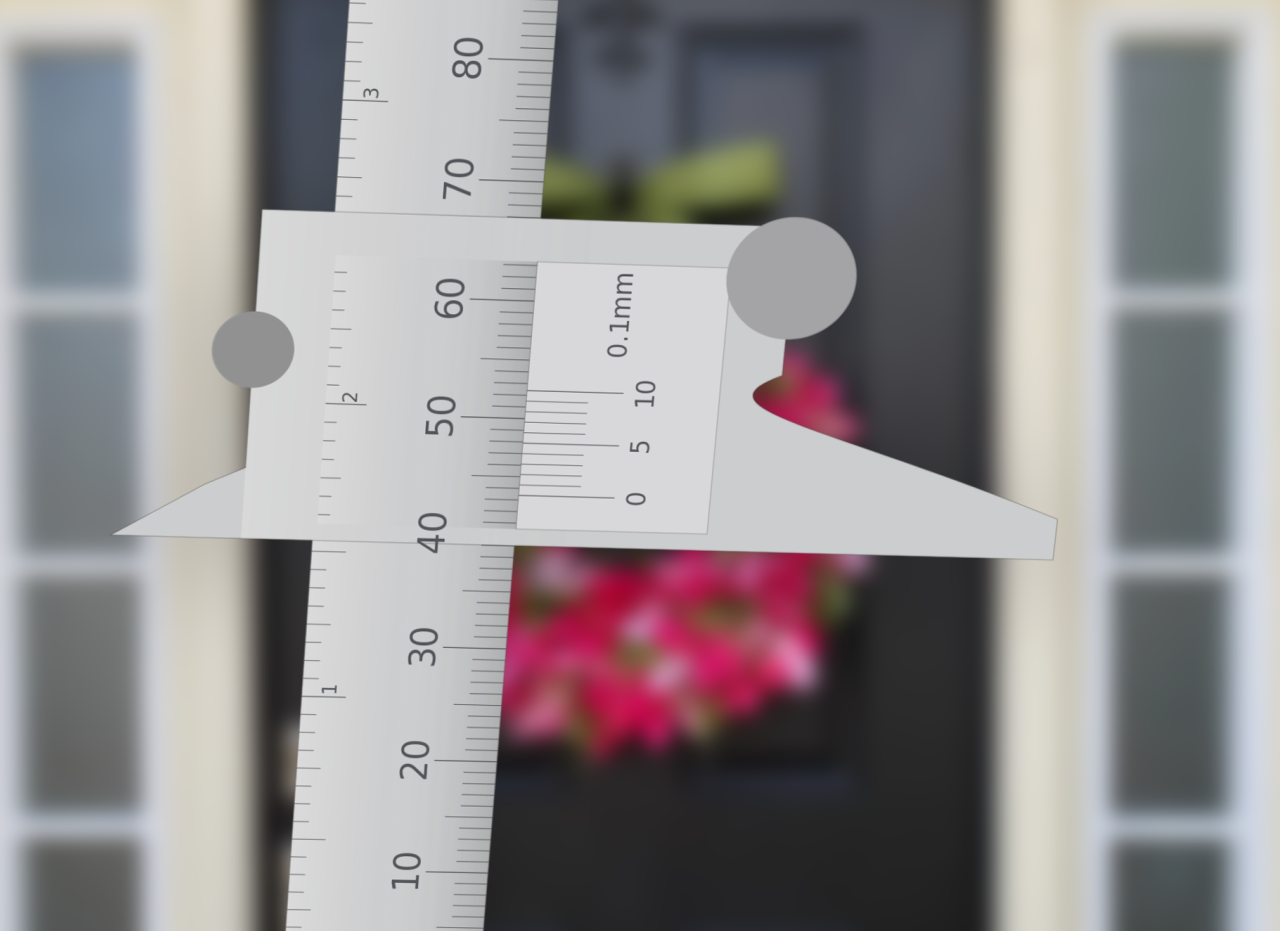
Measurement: 43.4 mm
